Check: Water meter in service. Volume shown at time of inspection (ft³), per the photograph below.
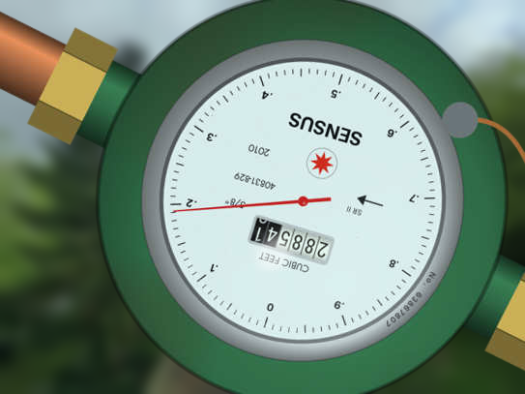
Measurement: 288541.19 ft³
